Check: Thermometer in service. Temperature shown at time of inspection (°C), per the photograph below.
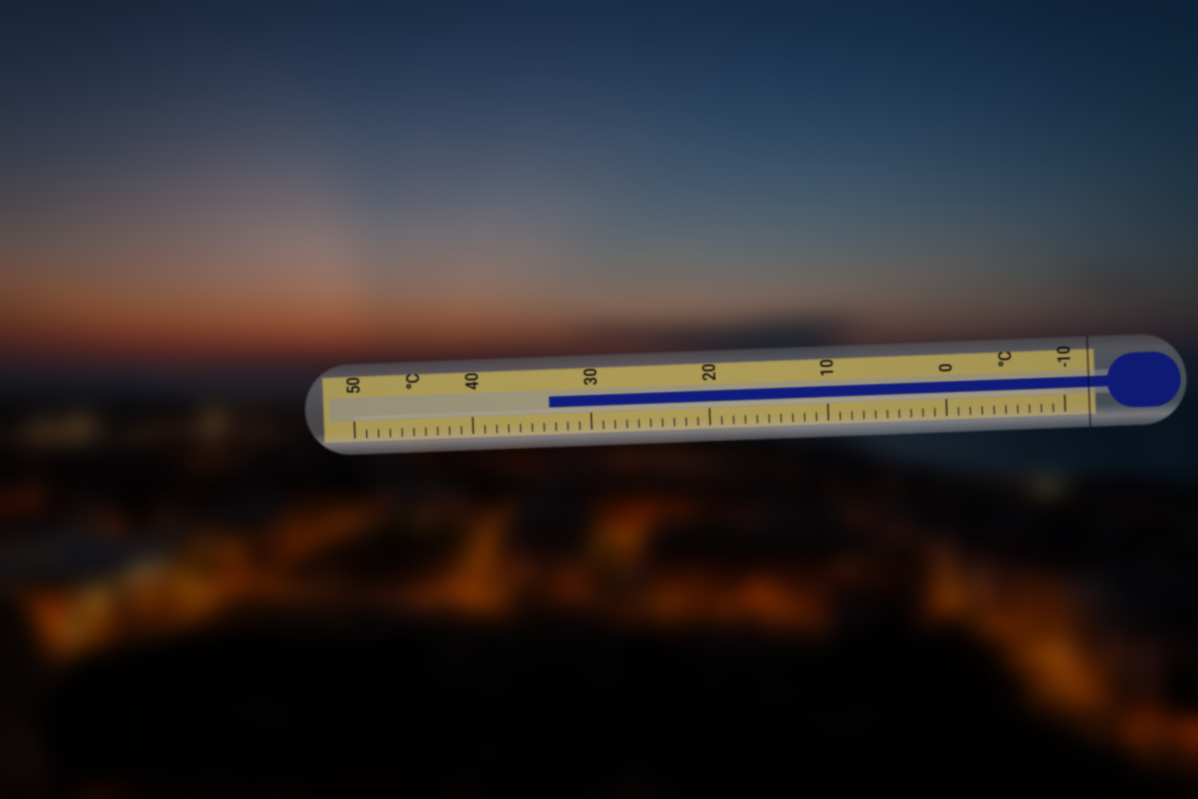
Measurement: 33.5 °C
